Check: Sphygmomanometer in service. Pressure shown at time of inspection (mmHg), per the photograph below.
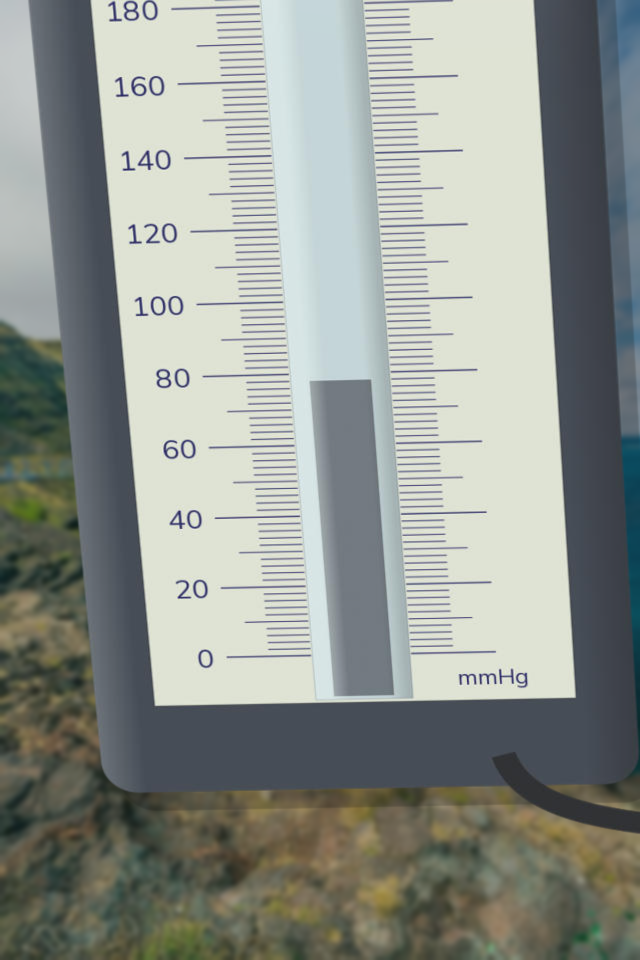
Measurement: 78 mmHg
